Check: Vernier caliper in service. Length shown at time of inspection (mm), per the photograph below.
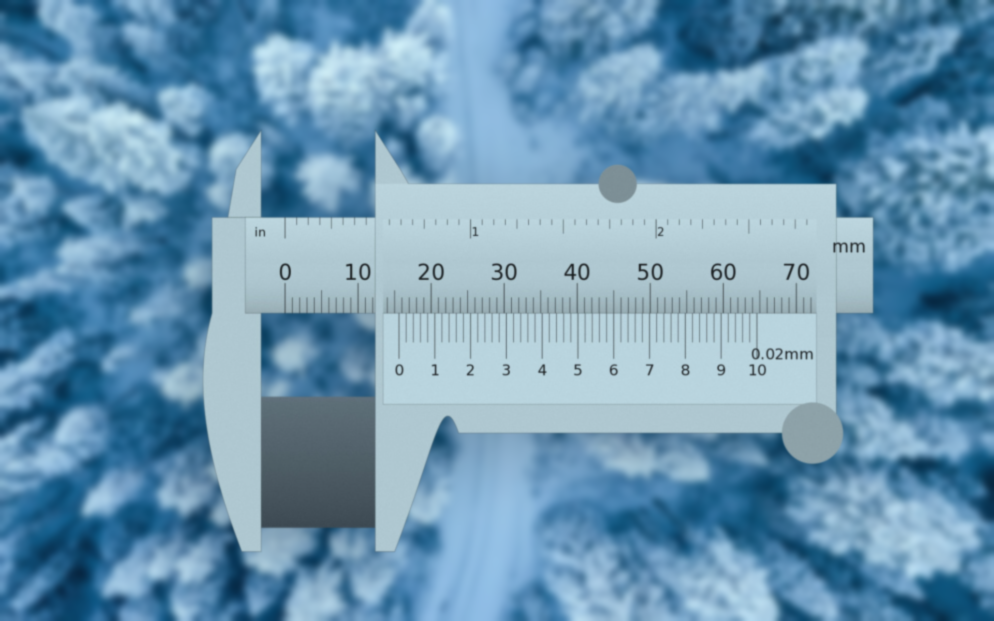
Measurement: 15.6 mm
